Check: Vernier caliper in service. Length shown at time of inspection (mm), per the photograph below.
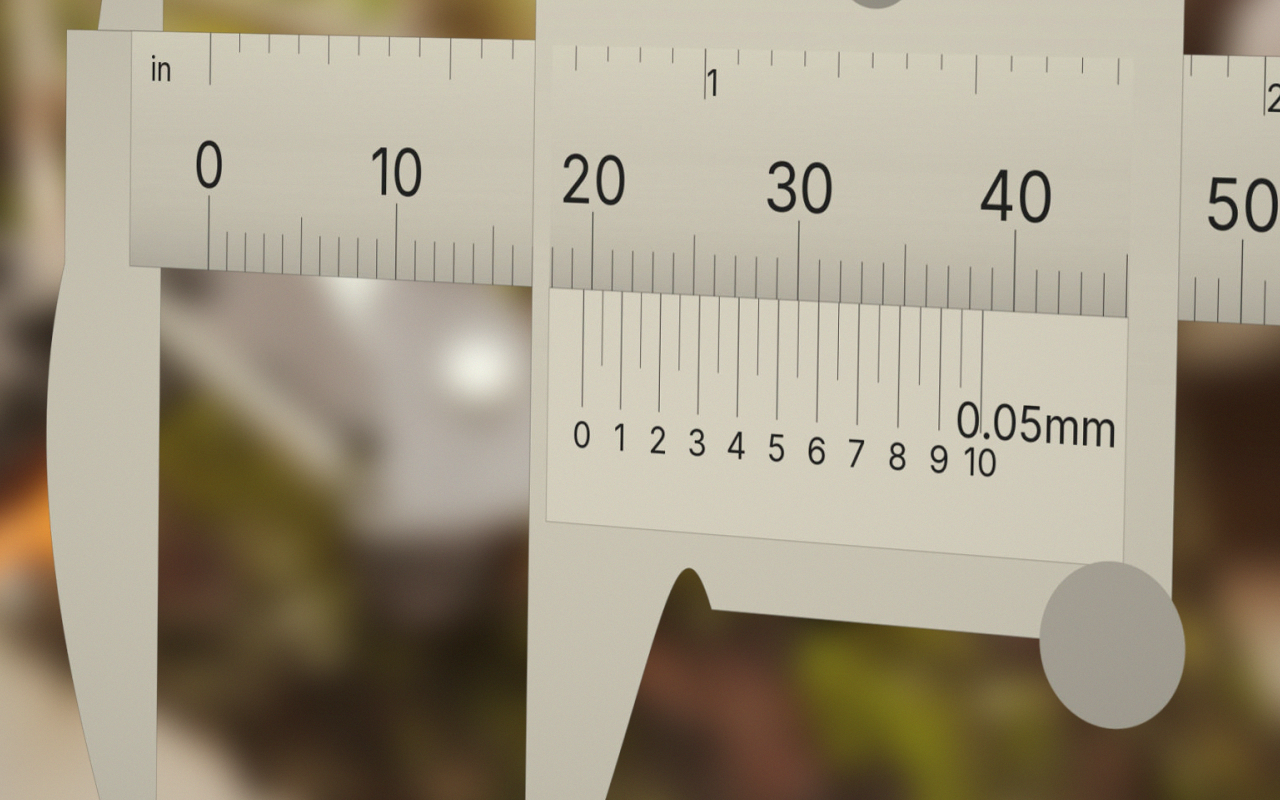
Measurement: 19.6 mm
